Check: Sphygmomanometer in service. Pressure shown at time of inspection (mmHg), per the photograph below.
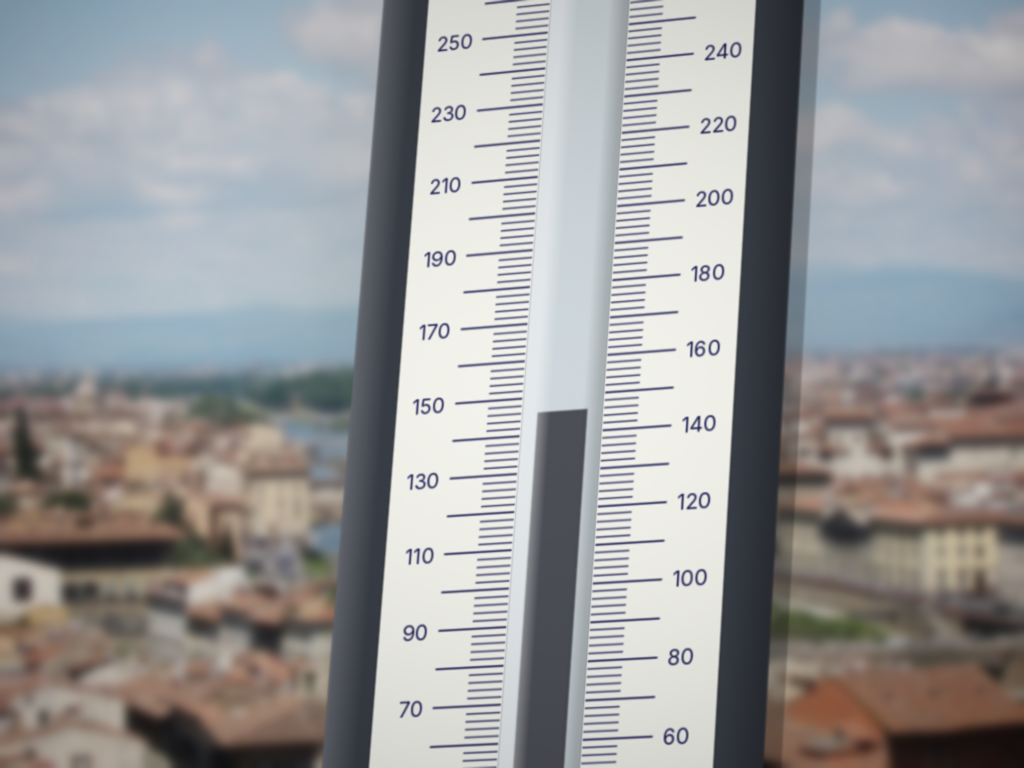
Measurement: 146 mmHg
